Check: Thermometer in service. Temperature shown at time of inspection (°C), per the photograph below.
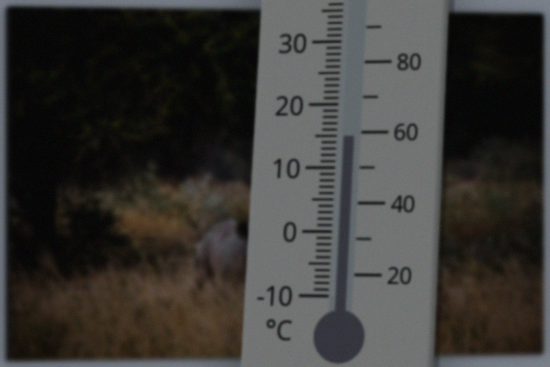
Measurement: 15 °C
